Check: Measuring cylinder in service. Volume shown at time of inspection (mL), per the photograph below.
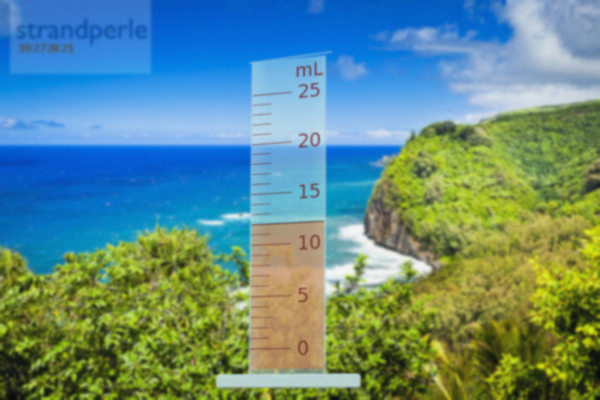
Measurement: 12 mL
